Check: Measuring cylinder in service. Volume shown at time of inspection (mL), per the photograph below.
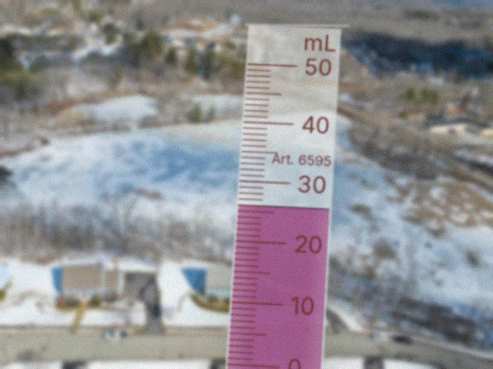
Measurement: 26 mL
